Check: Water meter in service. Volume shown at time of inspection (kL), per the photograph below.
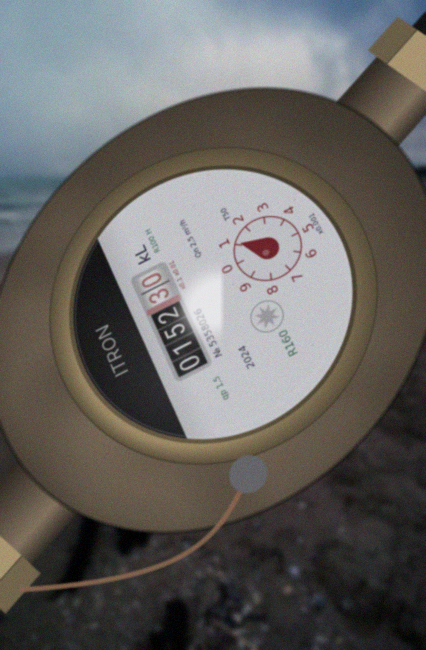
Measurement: 152.301 kL
